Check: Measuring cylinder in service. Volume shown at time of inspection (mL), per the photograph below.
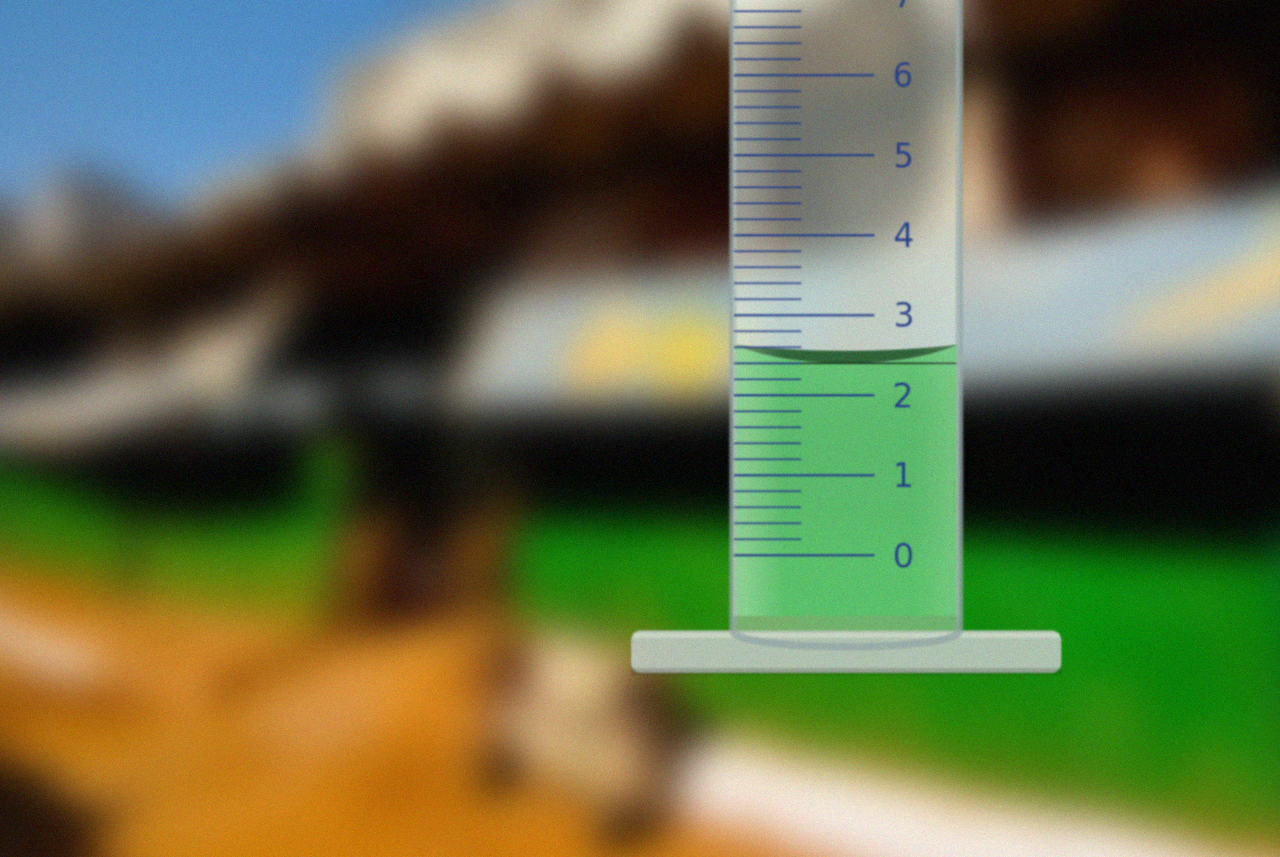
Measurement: 2.4 mL
